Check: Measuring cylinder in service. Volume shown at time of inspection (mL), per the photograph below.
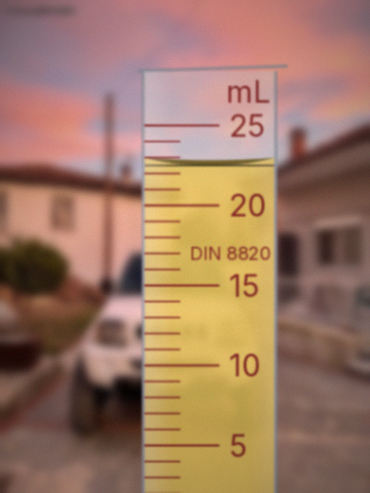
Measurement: 22.5 mL
